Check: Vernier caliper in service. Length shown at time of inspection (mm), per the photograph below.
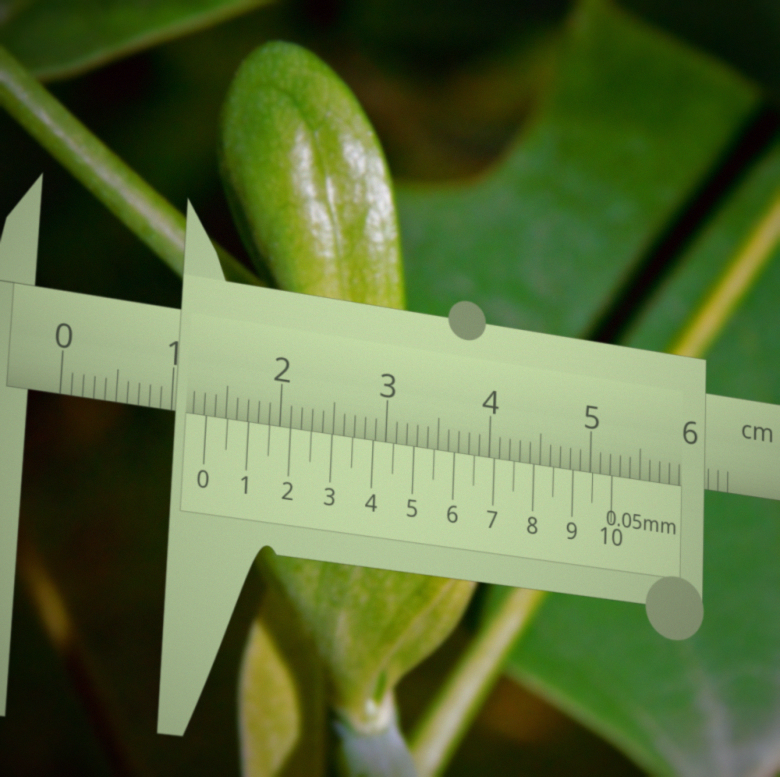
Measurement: 13.2 mm
